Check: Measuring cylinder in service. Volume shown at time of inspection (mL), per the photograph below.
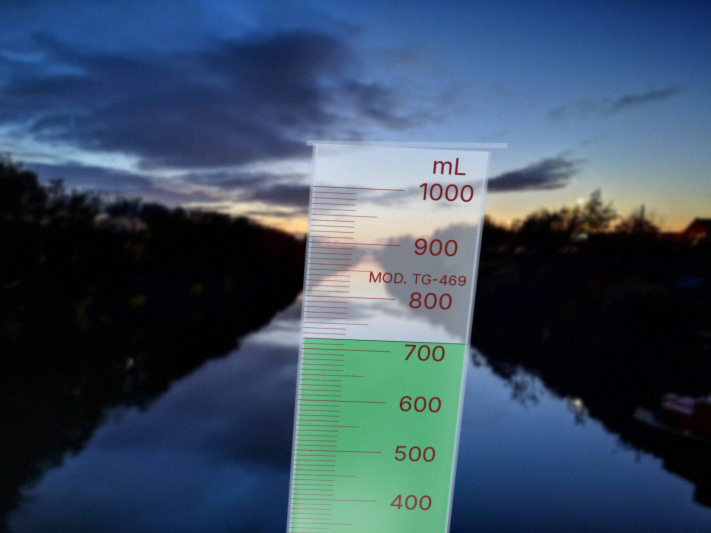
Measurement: 720 mL
